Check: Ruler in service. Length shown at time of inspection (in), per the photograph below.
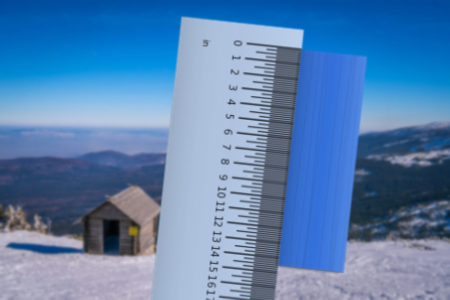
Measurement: 14.5 in
